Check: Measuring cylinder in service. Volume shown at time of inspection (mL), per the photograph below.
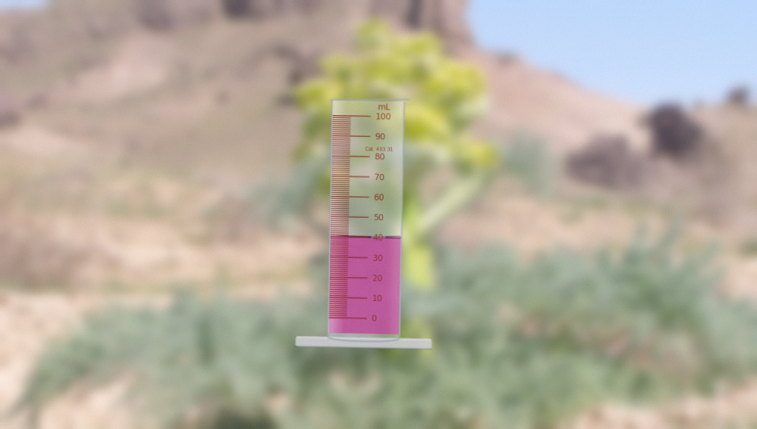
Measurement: 40 mL
